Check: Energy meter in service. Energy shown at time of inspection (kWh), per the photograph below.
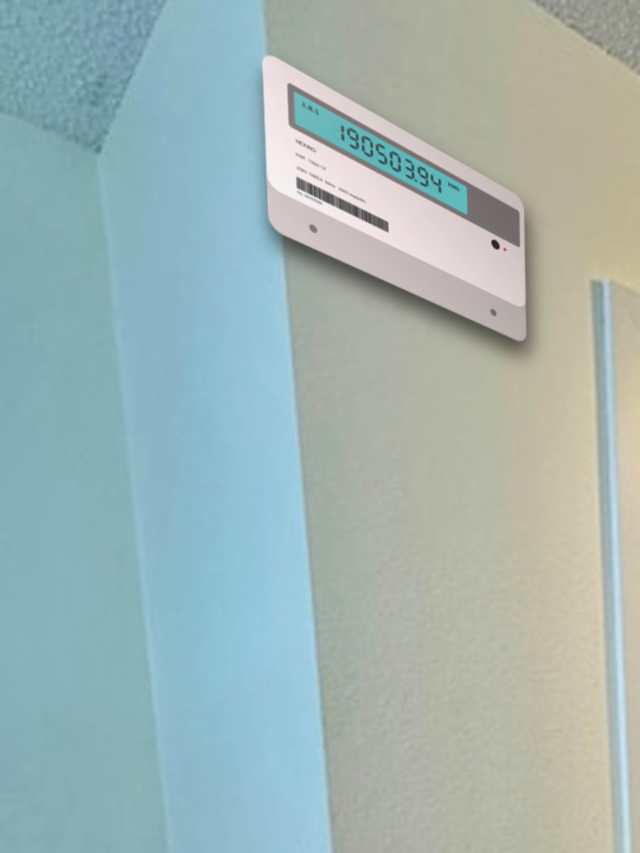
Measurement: 190503.94 kWh
